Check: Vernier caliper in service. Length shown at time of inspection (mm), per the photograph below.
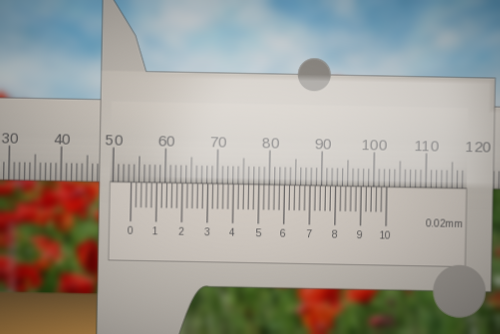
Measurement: 53.5 mm
